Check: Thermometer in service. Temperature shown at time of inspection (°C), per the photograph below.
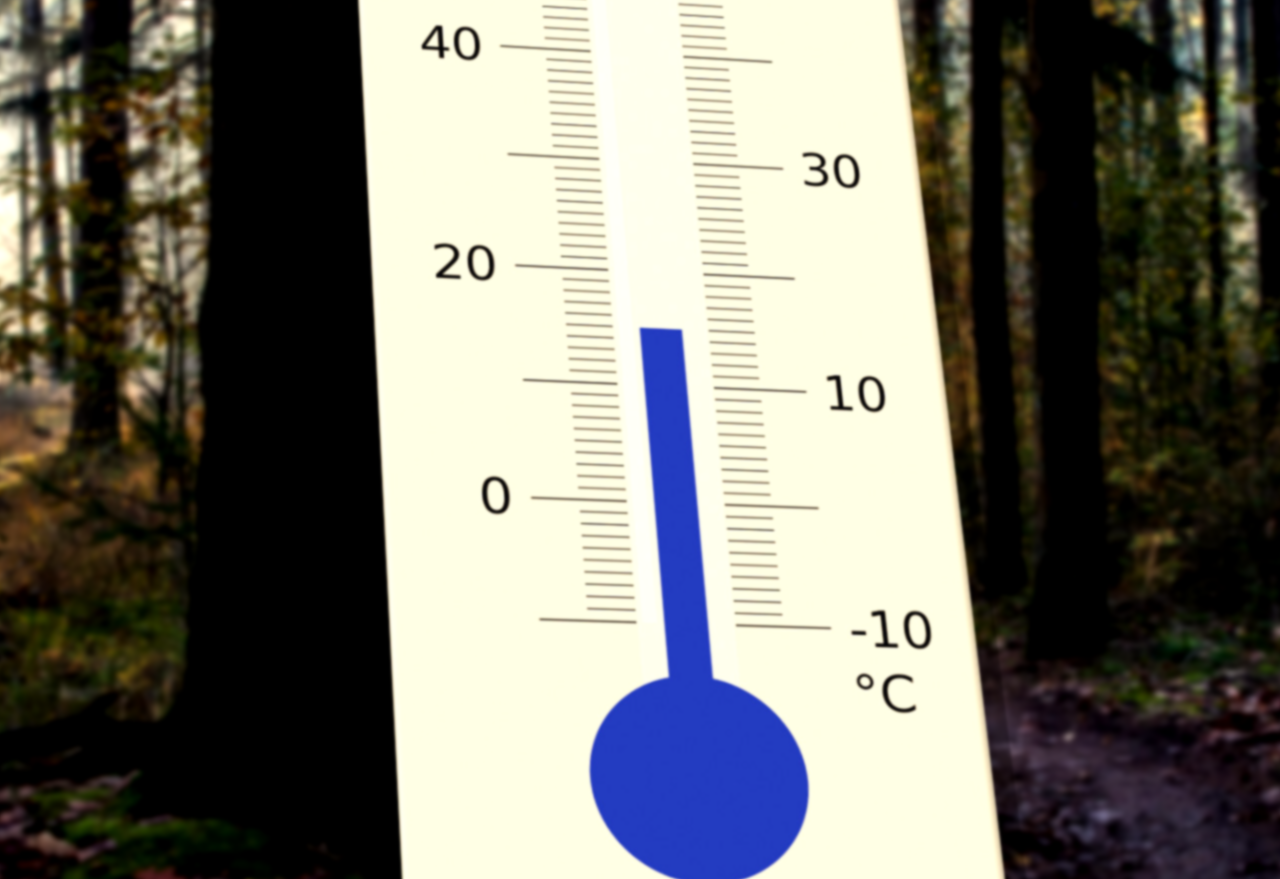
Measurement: 15 °C
